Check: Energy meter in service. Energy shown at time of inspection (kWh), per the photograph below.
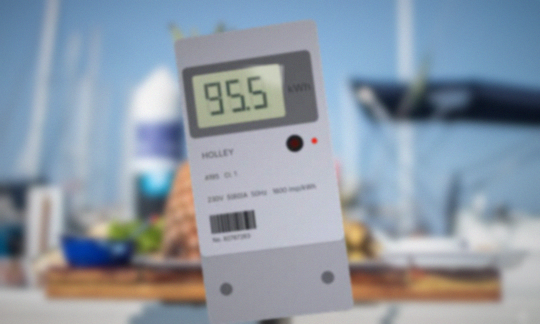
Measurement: 95.5 kWh
